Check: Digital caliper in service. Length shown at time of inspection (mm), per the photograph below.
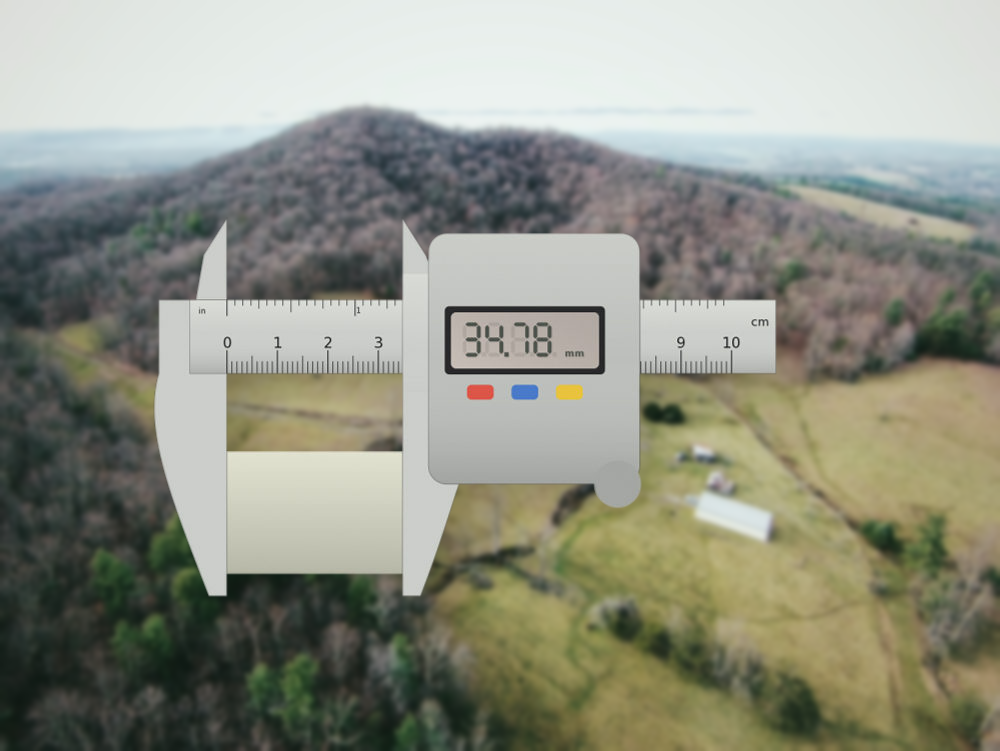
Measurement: 34.78 mm
